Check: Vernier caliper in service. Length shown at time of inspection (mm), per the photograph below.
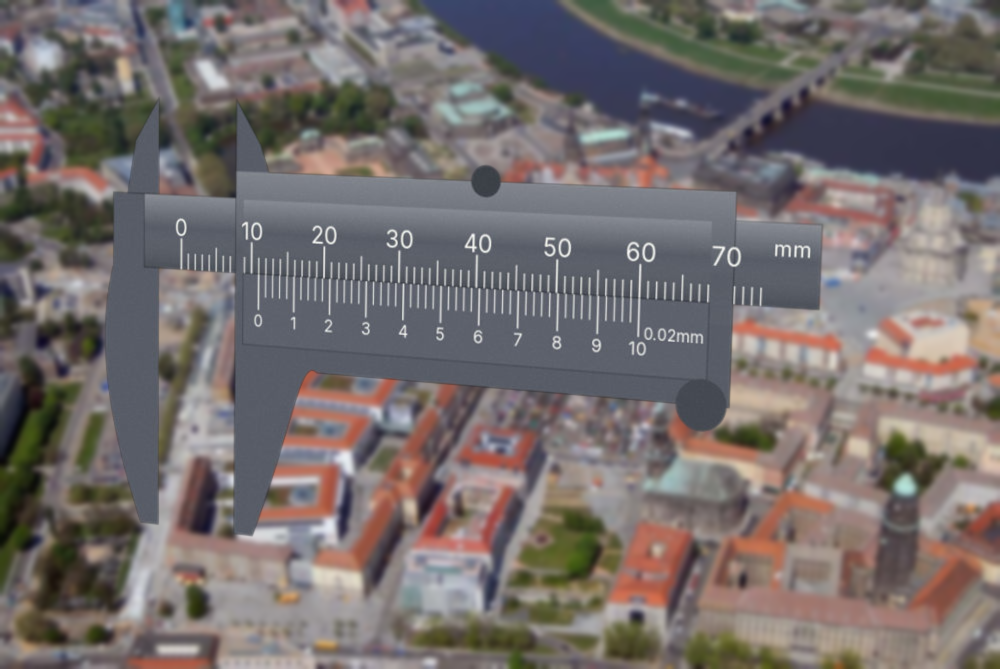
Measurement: 11.0 mm
